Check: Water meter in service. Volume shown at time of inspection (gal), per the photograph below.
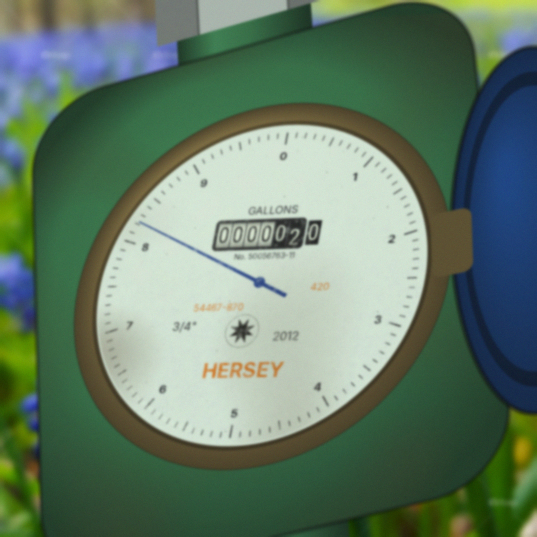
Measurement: 18.2 gal
